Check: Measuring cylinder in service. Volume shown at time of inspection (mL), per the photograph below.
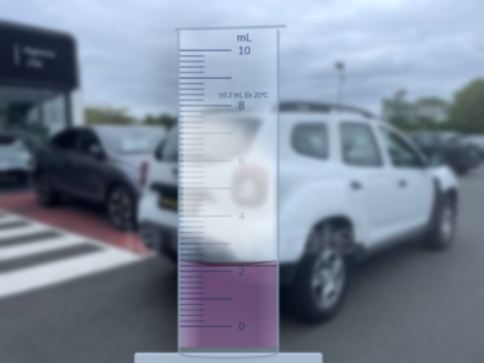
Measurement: 2.2 mL
